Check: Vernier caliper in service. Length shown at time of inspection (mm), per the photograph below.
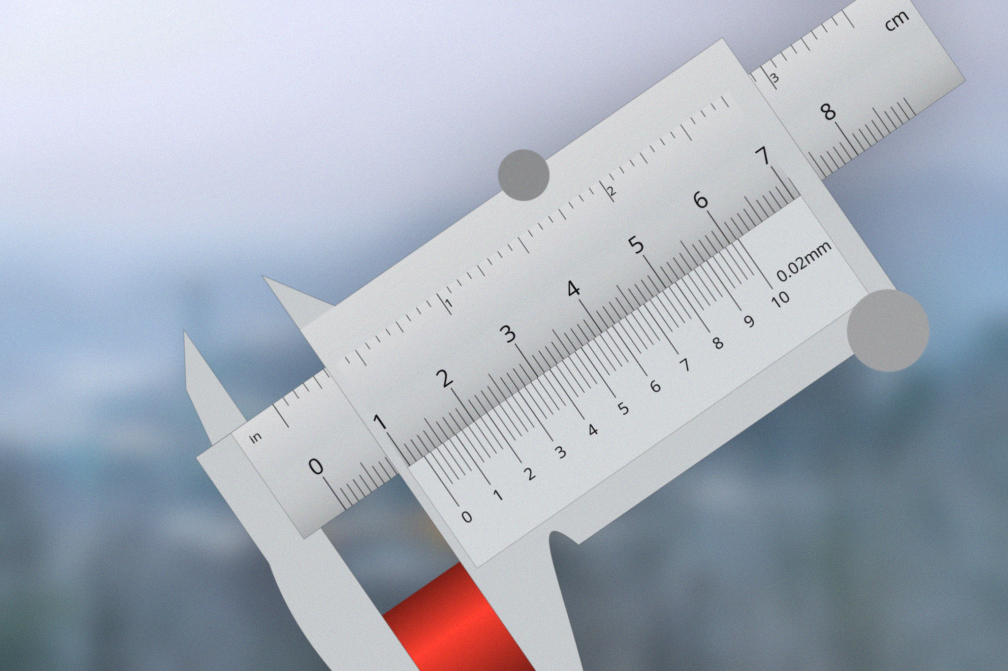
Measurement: 12.2 mm
